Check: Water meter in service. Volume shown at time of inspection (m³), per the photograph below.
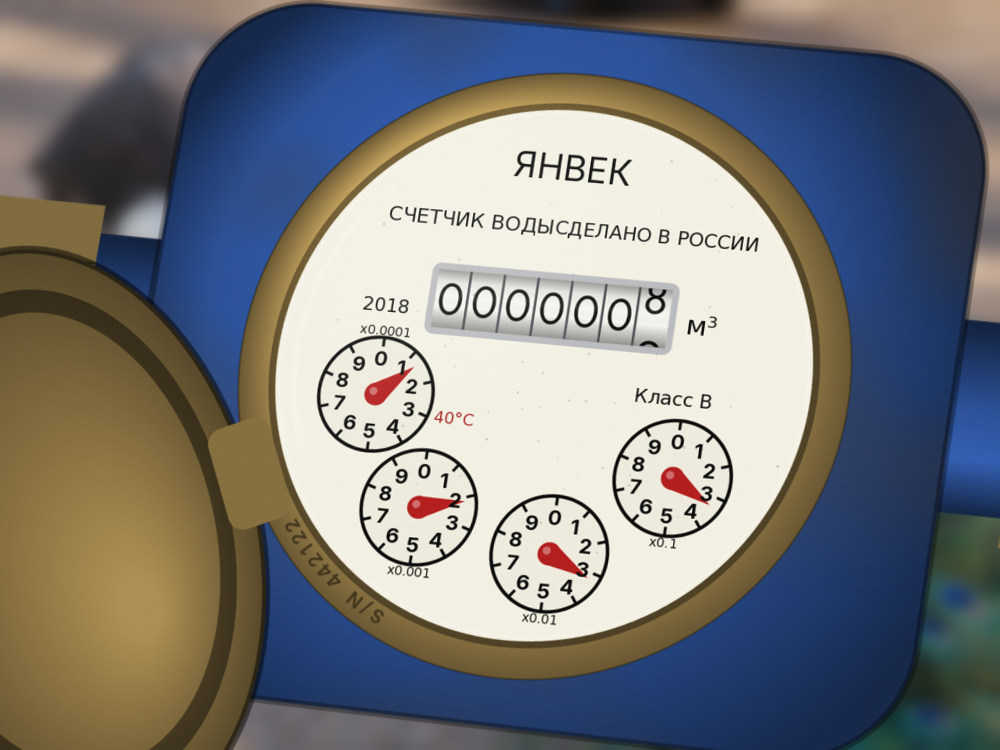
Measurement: 8.3321 m³
